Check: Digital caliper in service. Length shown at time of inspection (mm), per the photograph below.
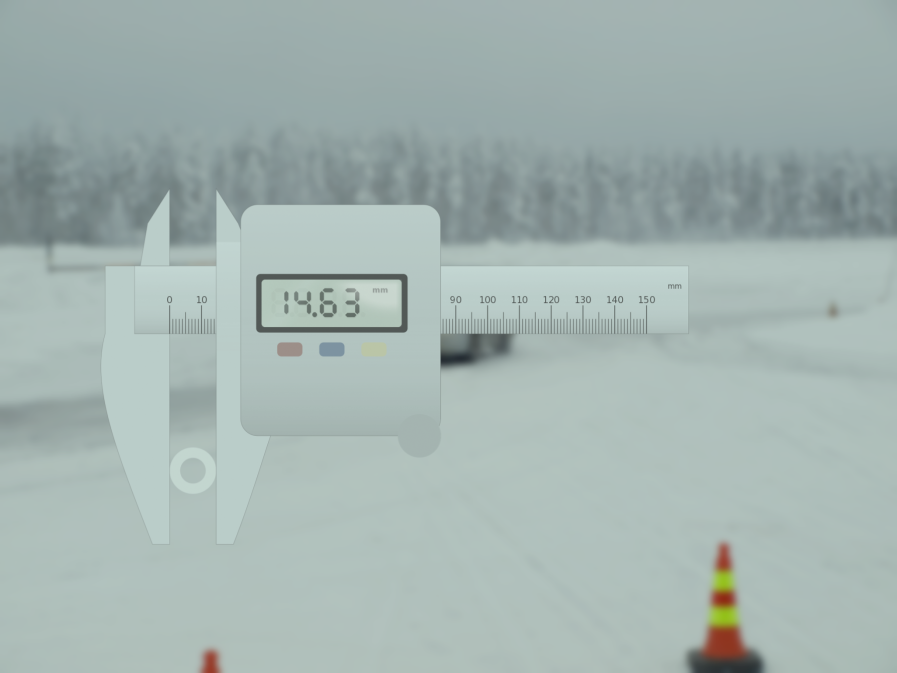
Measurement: 14.63 mm
